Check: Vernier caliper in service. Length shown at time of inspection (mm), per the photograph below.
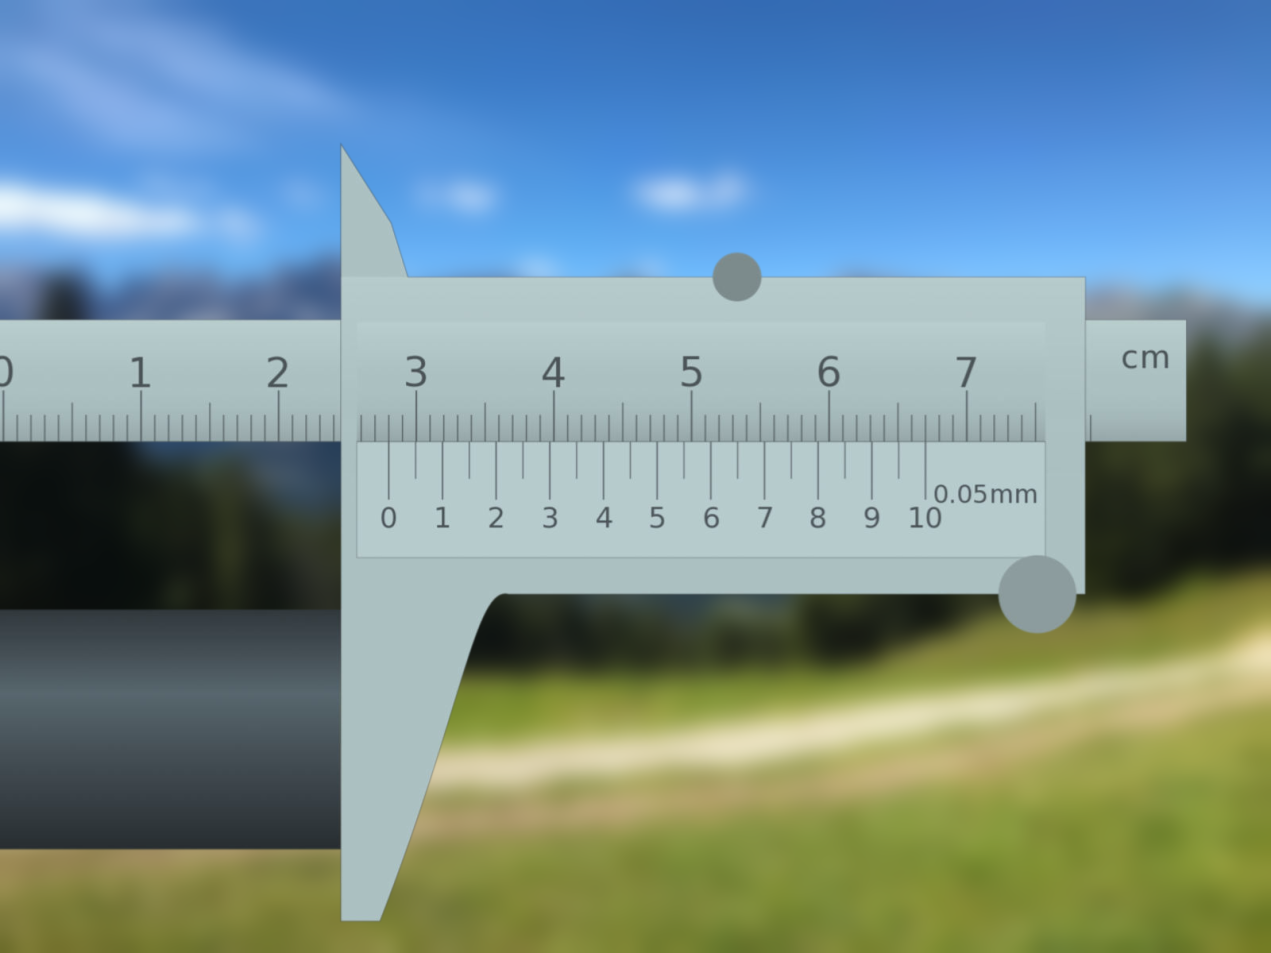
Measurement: 28.0 mm
